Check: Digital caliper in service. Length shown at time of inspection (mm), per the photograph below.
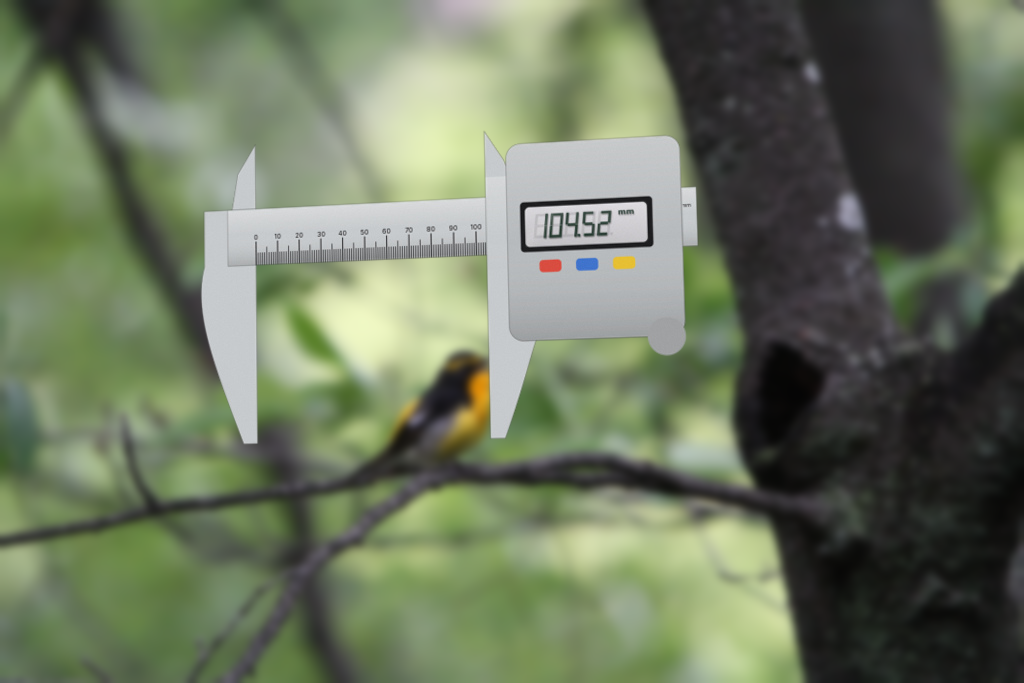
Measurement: 104.52 mm
